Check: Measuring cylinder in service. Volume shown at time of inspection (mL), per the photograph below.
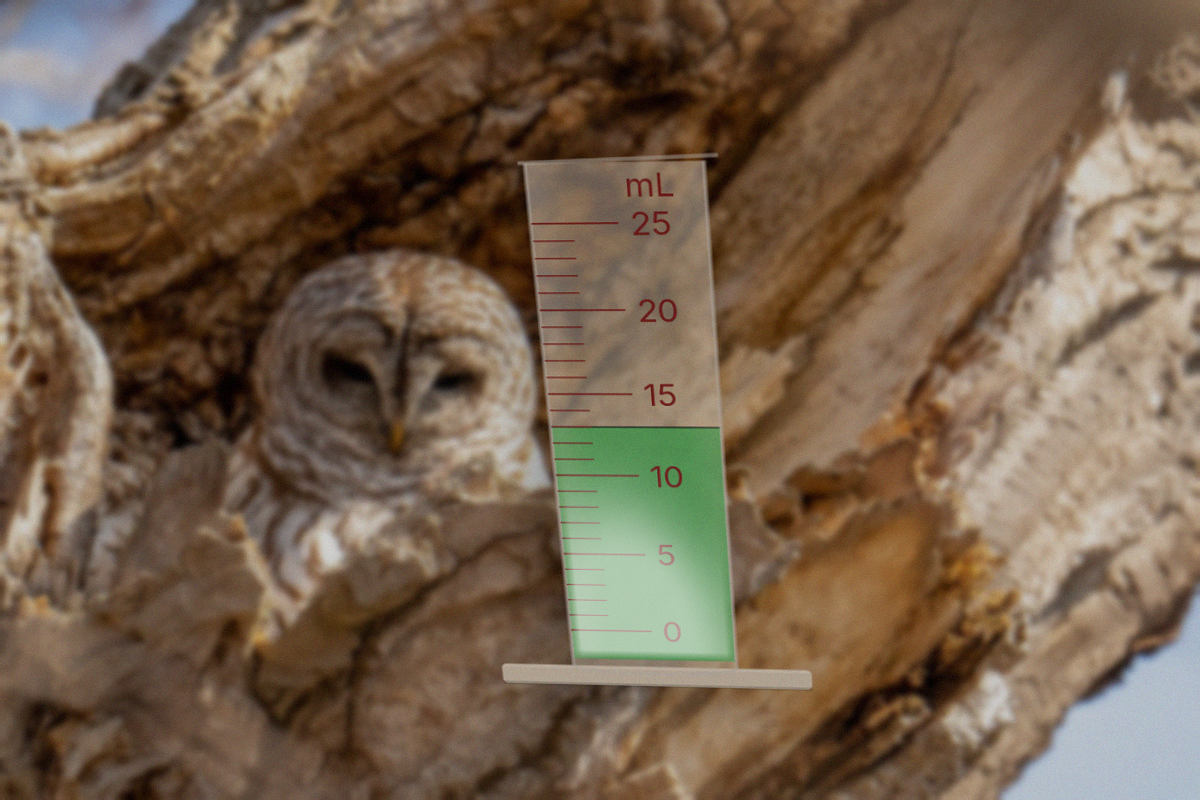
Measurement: 13 mL
